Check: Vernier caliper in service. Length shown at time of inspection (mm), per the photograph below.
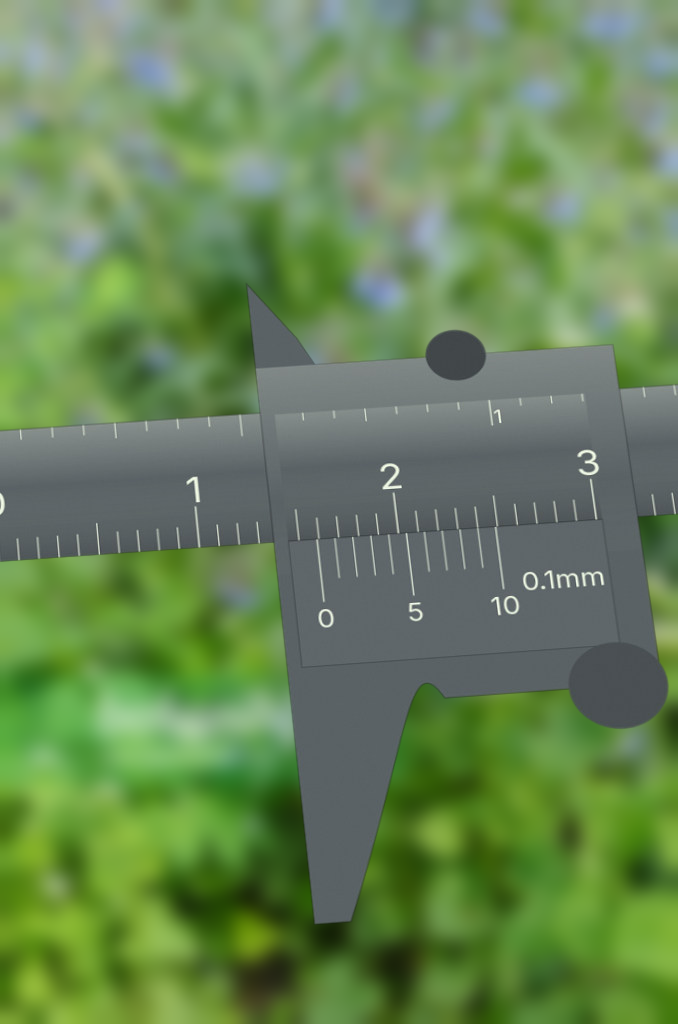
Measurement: 15.9 mm
